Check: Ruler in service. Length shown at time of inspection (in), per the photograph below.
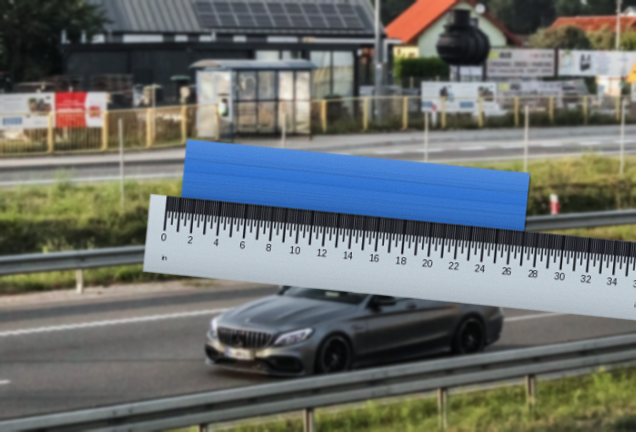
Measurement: 26 in
